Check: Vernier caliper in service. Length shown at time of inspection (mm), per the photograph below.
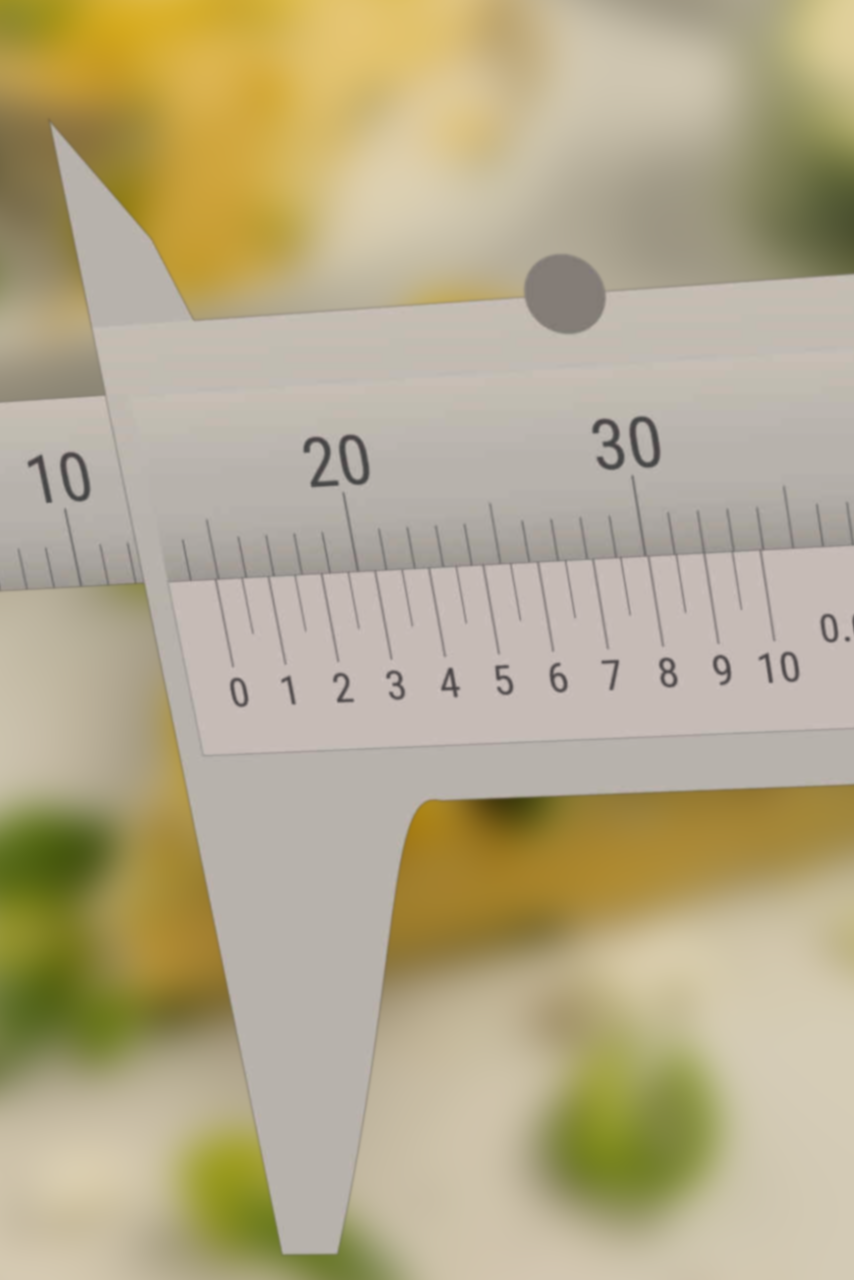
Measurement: 14.9 mm
